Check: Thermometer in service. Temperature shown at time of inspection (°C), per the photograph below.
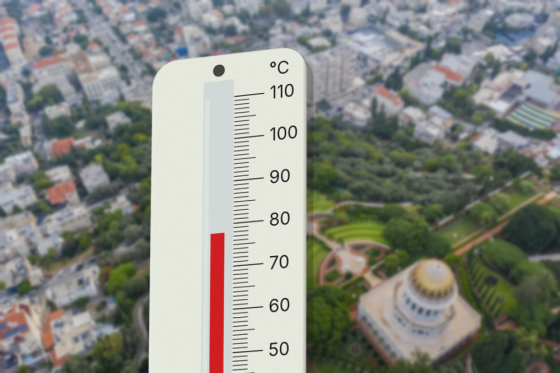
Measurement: 78 °C
